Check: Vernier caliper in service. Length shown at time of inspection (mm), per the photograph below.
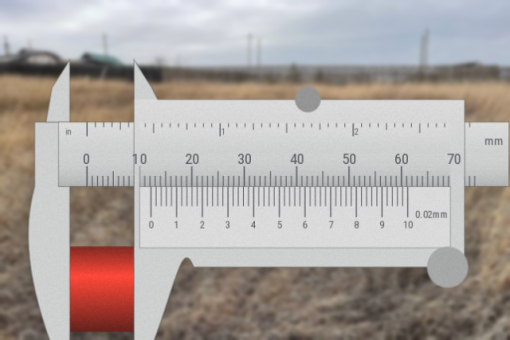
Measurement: 12.2 mm
